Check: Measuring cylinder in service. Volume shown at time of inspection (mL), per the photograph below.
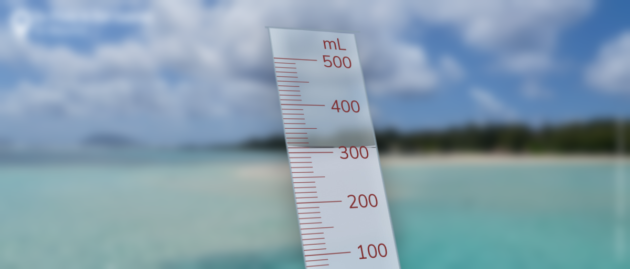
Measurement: 310 mL
